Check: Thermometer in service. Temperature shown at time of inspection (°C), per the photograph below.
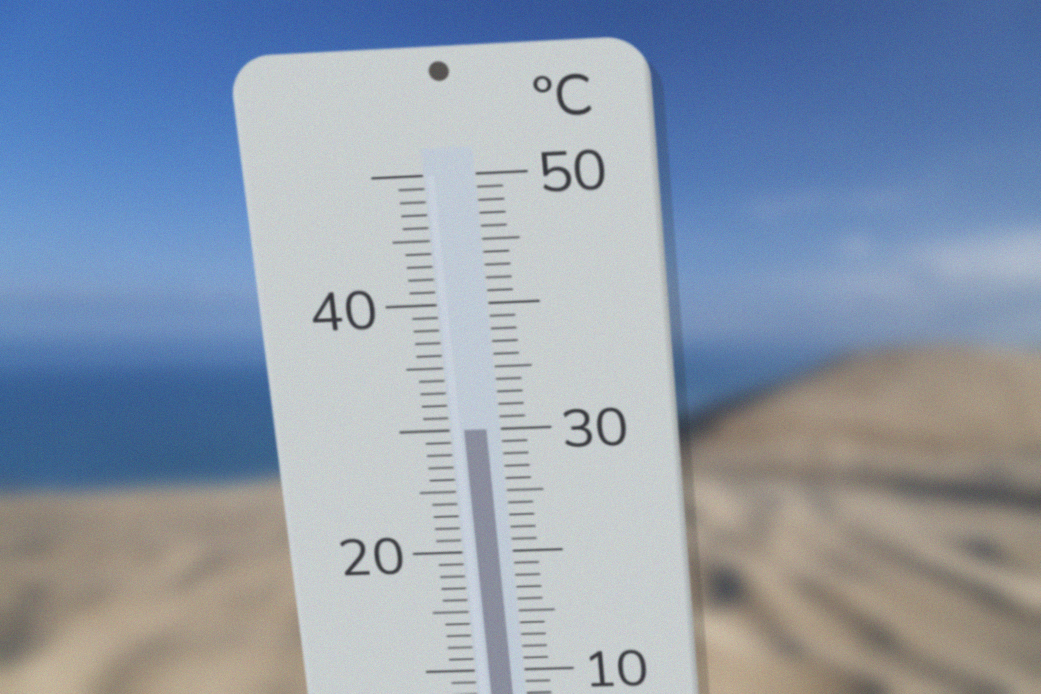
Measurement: 30 °C
